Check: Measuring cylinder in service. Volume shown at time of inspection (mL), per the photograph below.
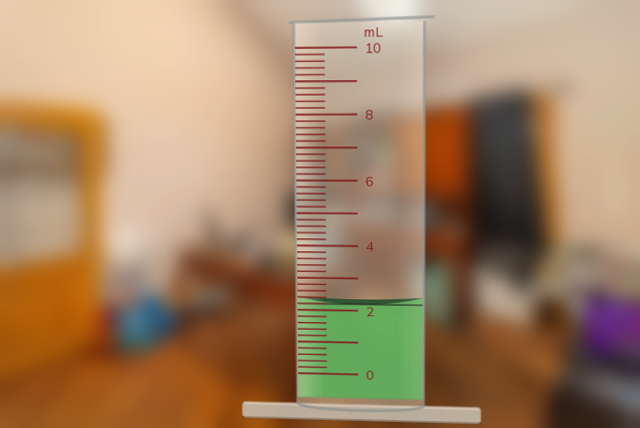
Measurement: 2.2 mL
